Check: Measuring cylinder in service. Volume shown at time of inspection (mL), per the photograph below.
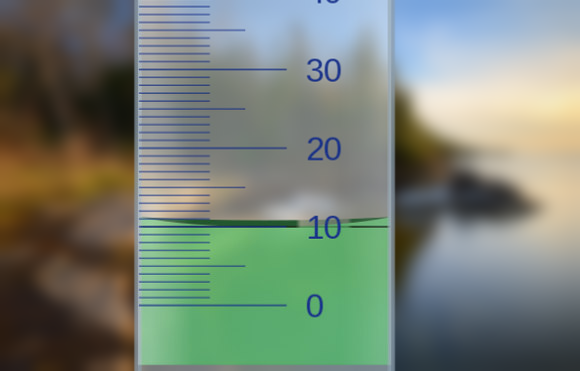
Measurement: 10 mL
